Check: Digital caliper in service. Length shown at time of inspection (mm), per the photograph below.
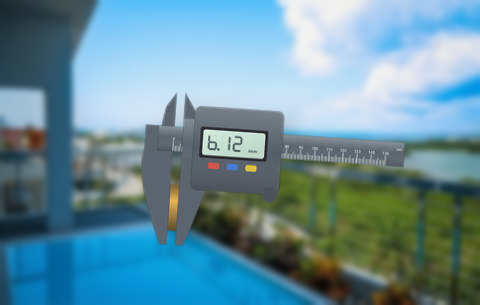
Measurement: 6.12 mm
